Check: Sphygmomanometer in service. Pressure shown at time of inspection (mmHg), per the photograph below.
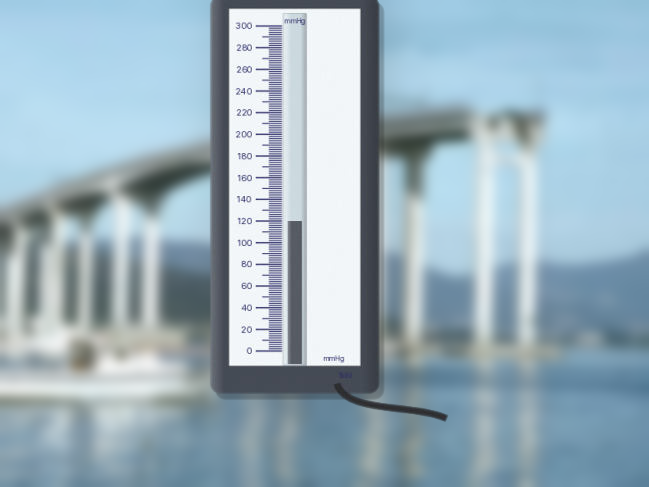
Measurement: 120 mmHg
